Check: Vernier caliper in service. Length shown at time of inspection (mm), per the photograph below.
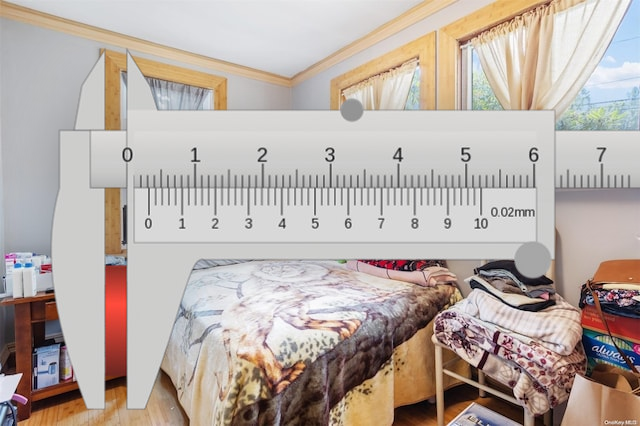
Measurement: 3.2 mm
